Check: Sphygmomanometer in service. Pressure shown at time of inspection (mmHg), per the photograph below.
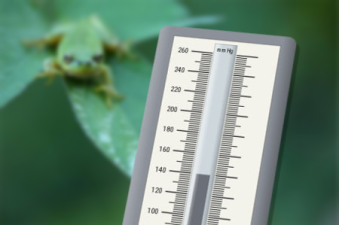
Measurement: 140 mmHg
